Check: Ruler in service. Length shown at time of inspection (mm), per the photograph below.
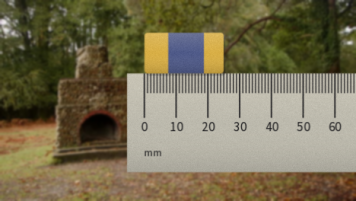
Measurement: 25 mm
